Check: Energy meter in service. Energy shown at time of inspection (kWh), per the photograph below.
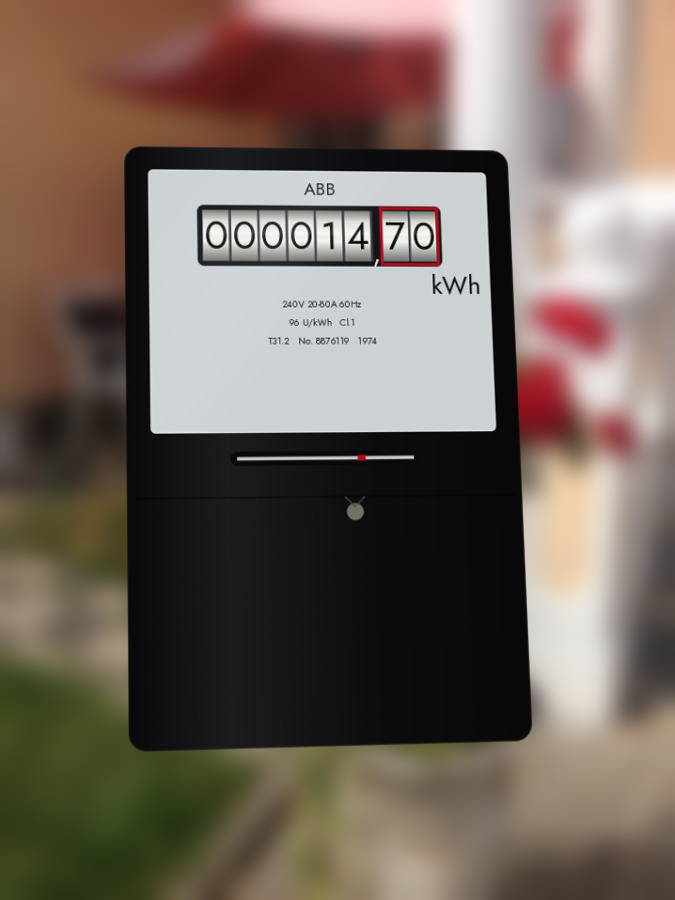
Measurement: 14.70 kWh
